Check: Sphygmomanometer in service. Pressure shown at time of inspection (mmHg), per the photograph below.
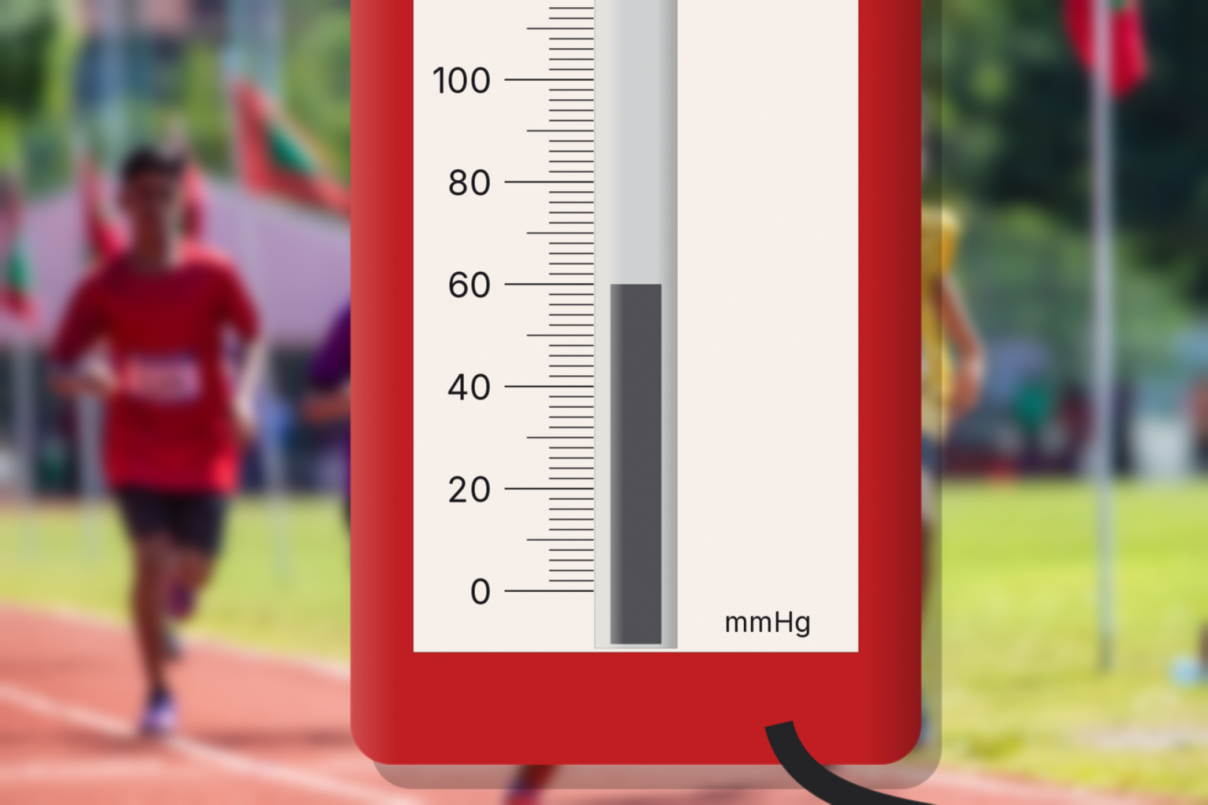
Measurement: 60 mmHg
